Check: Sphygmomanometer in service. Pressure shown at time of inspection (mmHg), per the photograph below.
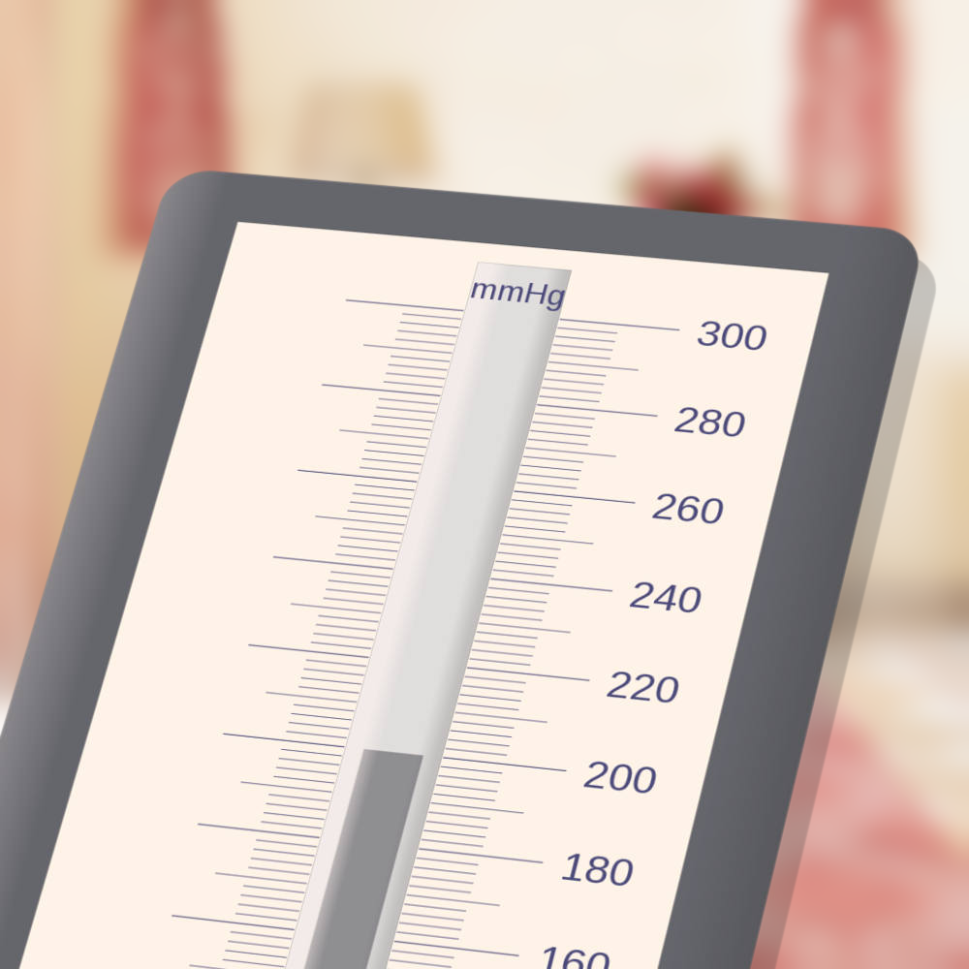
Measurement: 200 mmHg
